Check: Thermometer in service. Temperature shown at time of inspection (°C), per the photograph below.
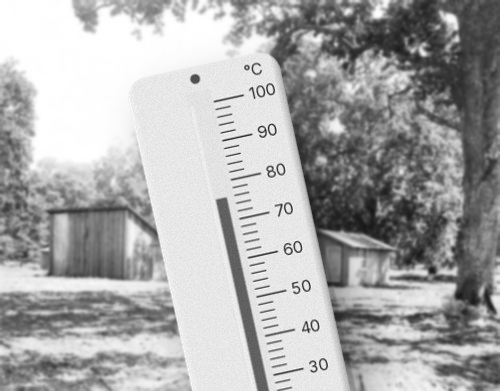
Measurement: 76 °C
